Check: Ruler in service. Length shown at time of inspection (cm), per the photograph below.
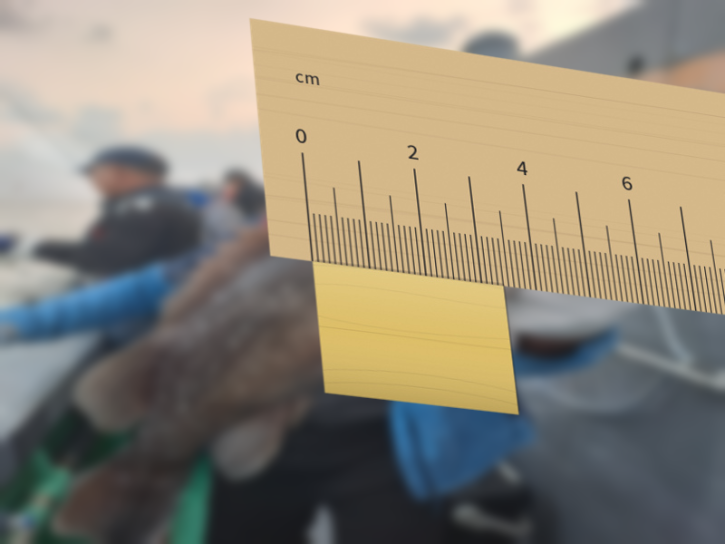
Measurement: 3.4 cm
